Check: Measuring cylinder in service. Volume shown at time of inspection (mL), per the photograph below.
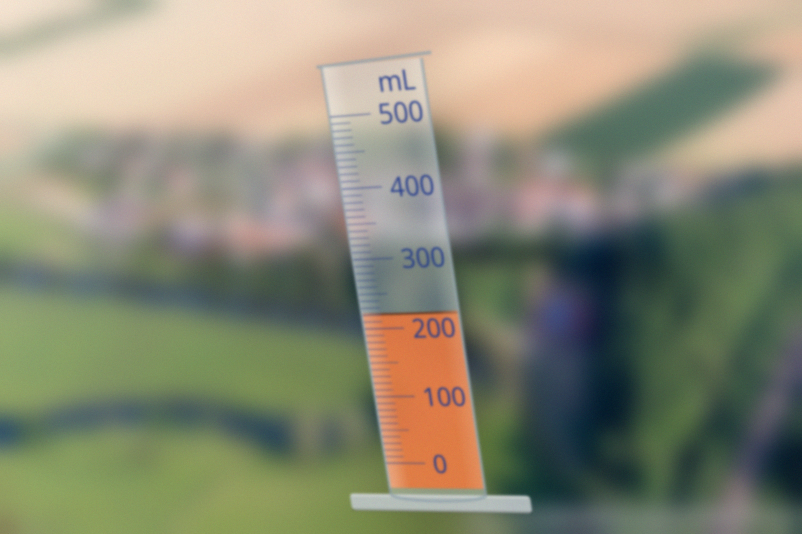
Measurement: 220 mL
